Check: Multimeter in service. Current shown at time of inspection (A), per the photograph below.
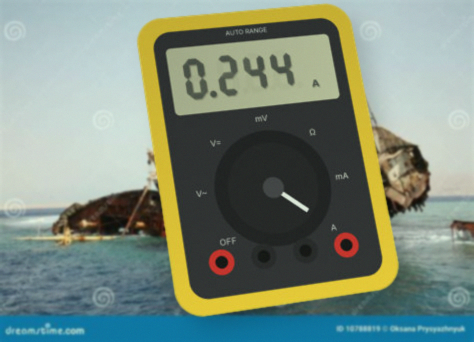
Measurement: 0.244 A
